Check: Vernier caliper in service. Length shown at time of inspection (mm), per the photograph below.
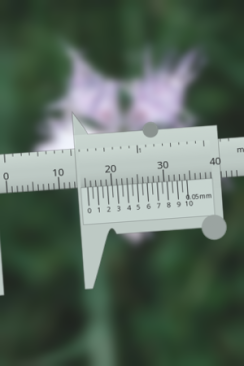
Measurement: 15.4 mm
